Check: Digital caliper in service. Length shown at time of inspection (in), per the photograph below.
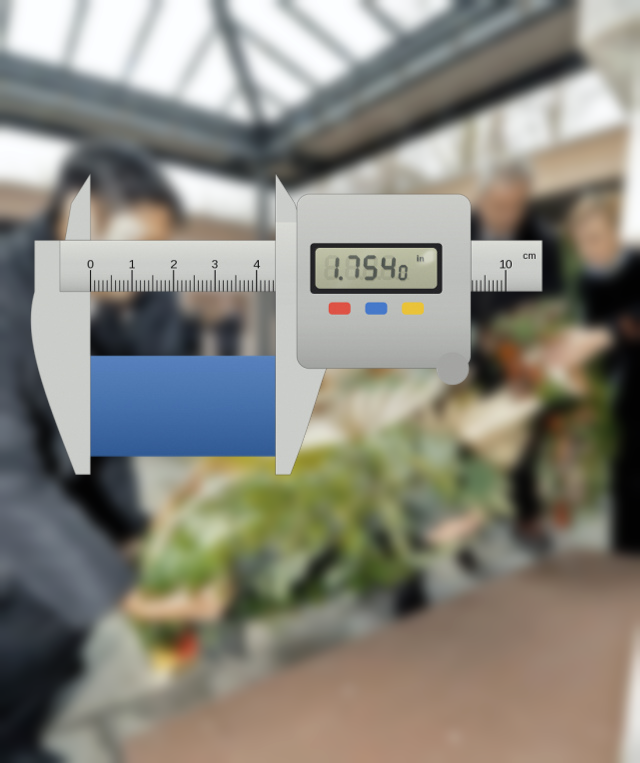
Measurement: 1.7540 in
